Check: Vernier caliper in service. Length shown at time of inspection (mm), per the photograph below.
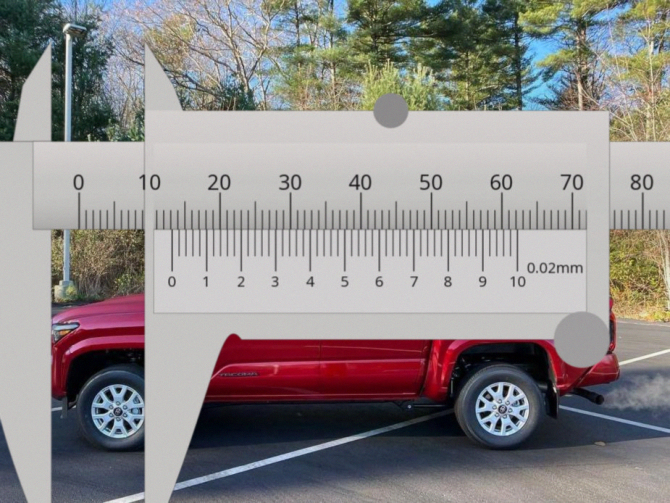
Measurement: 13.2 mm
